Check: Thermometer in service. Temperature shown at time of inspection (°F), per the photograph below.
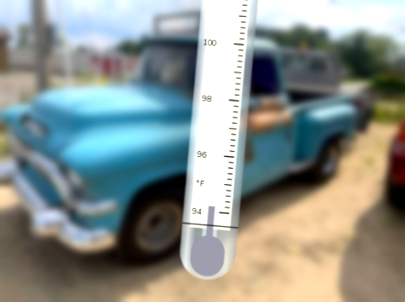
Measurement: 94.2 °F
